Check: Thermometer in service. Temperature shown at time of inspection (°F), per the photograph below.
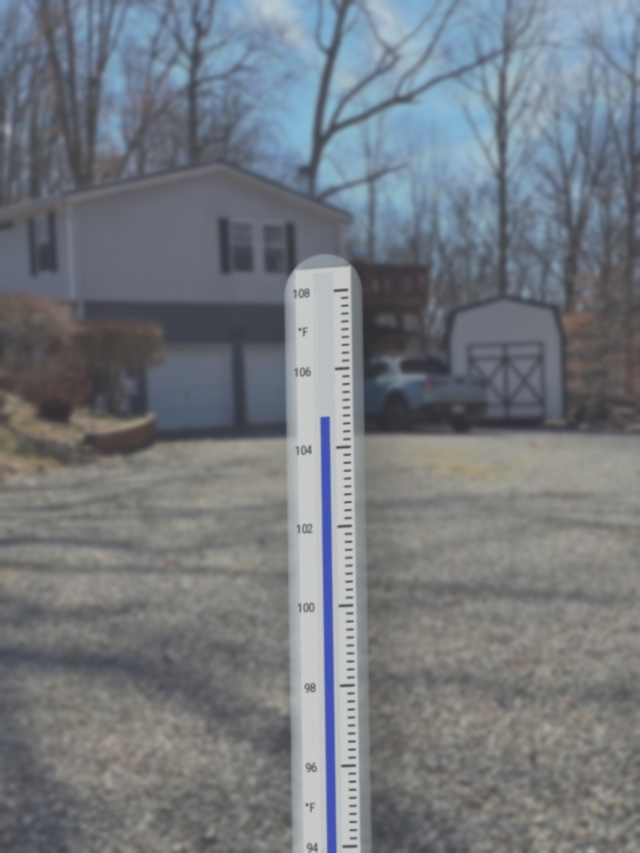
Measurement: 104.8 °F
